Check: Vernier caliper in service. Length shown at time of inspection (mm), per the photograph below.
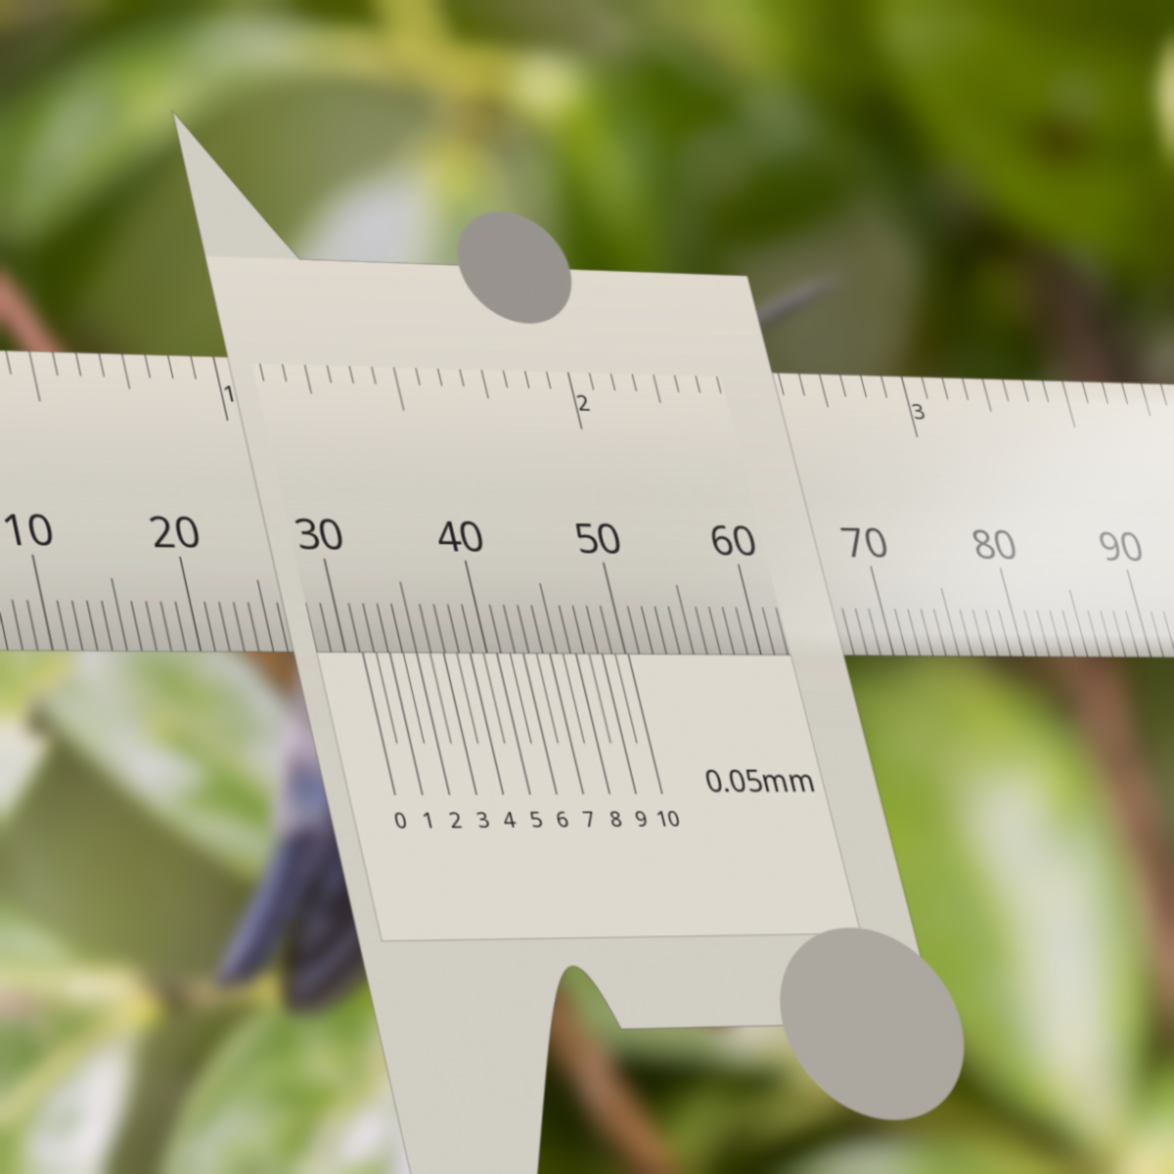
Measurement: 31.2 mm
